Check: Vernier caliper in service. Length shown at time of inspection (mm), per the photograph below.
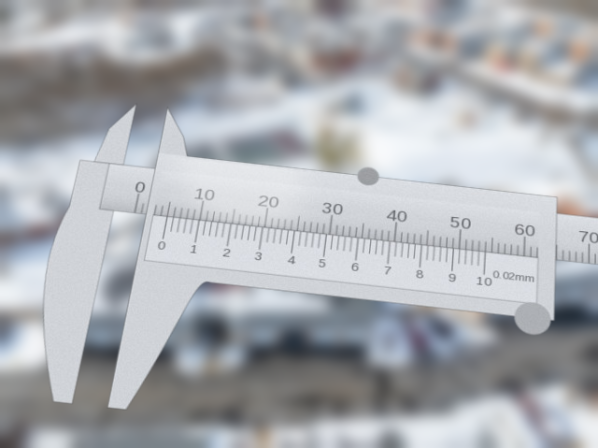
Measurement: 5.0 mm
